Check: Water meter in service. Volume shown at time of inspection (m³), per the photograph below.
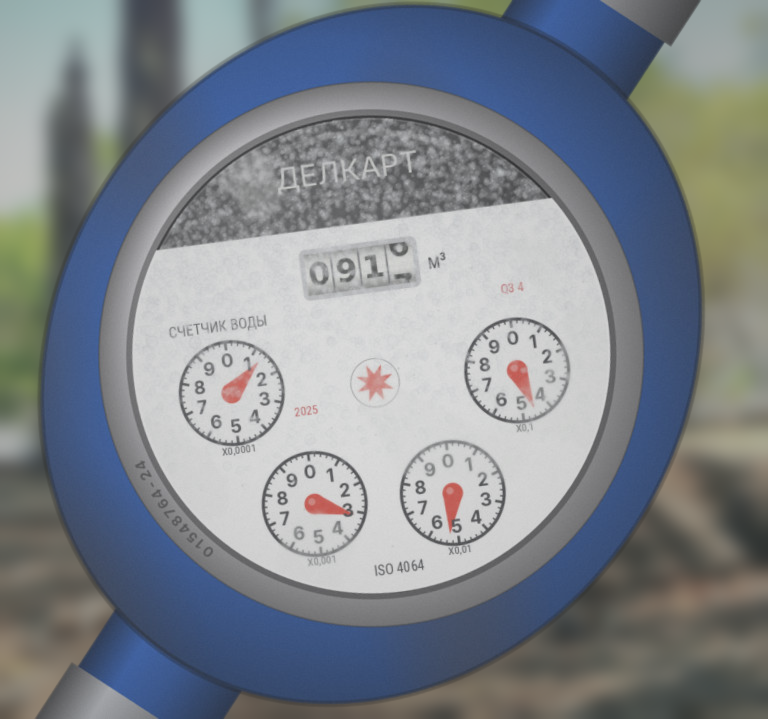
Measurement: 916.4531 m³
